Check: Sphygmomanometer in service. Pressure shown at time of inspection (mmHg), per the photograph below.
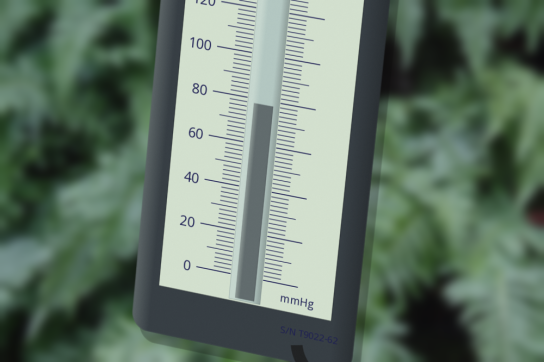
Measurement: 78 mmHg
